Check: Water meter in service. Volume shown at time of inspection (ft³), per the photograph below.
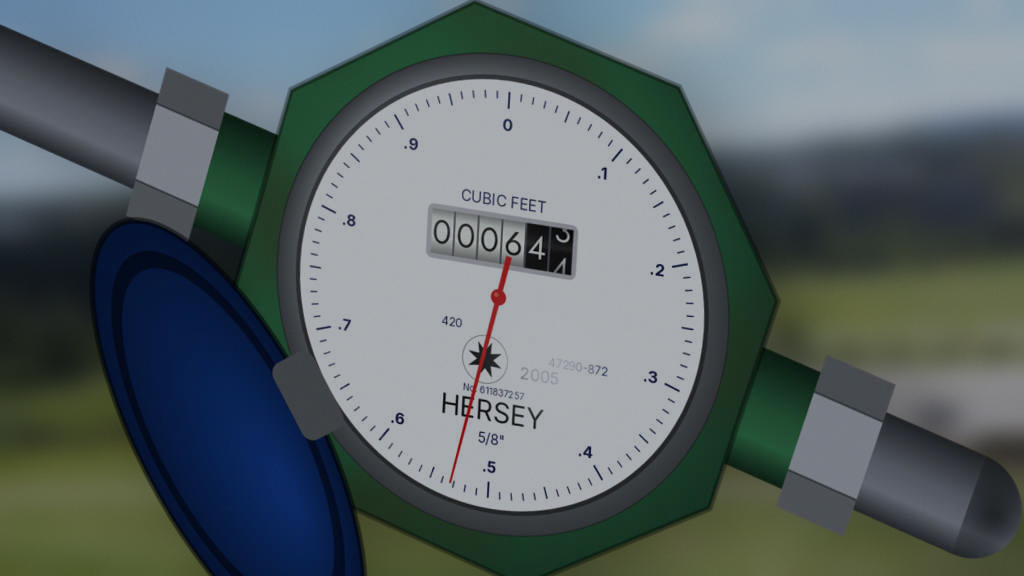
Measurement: 643.53 ft³
